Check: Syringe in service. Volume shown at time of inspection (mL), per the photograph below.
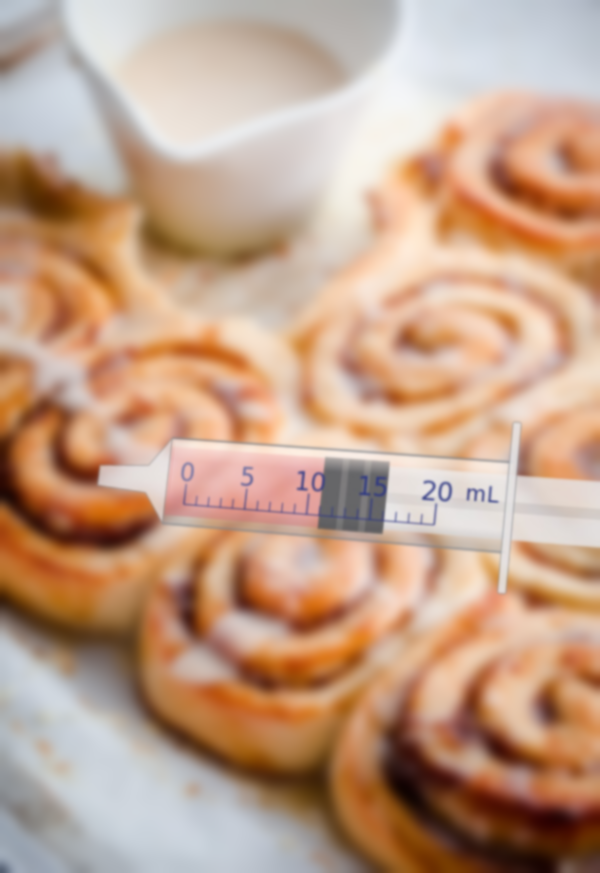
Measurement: 11 mL
